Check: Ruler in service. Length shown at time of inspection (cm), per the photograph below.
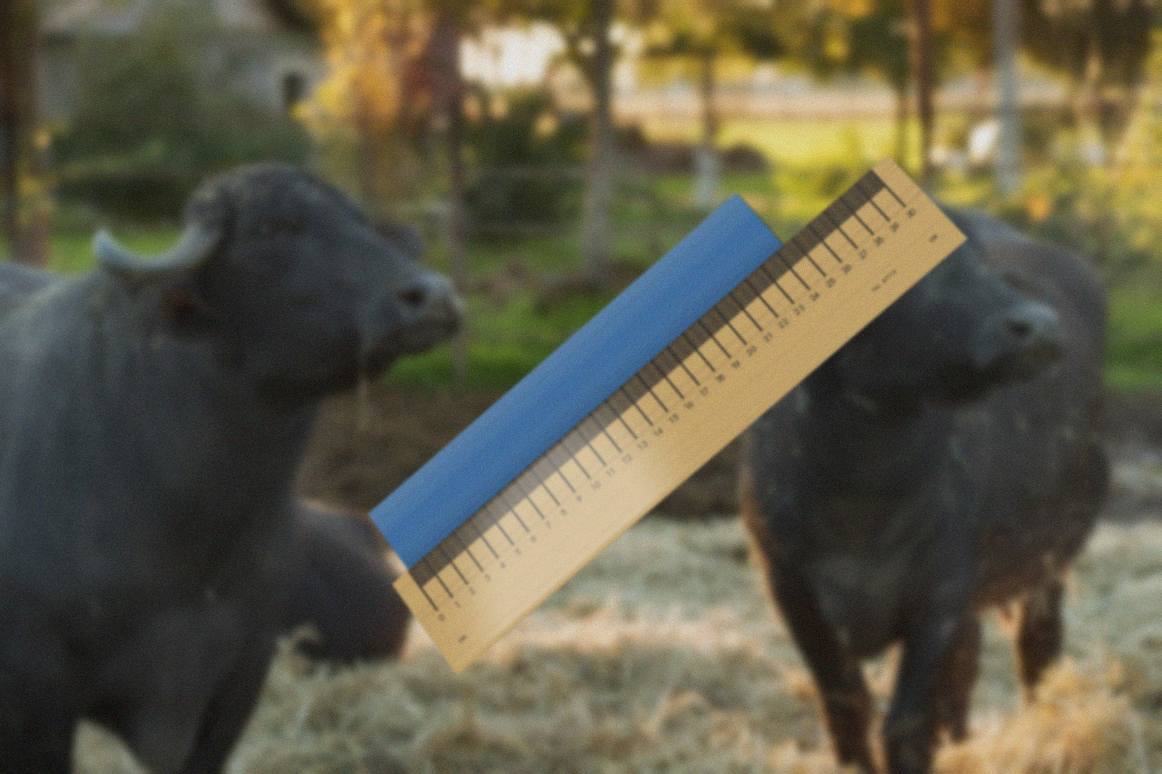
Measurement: 24.5 cm
